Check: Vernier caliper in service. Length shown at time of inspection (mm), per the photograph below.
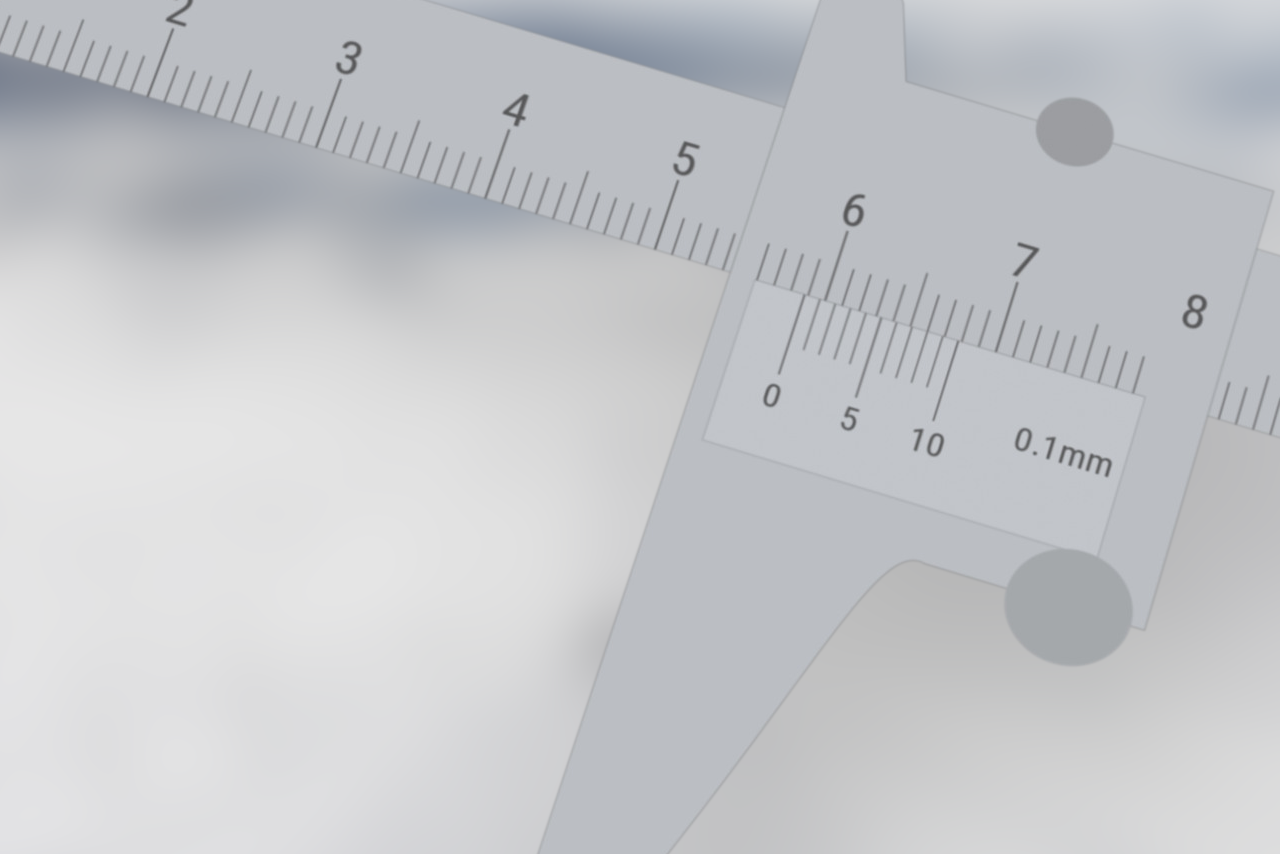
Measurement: 58.8 mm
